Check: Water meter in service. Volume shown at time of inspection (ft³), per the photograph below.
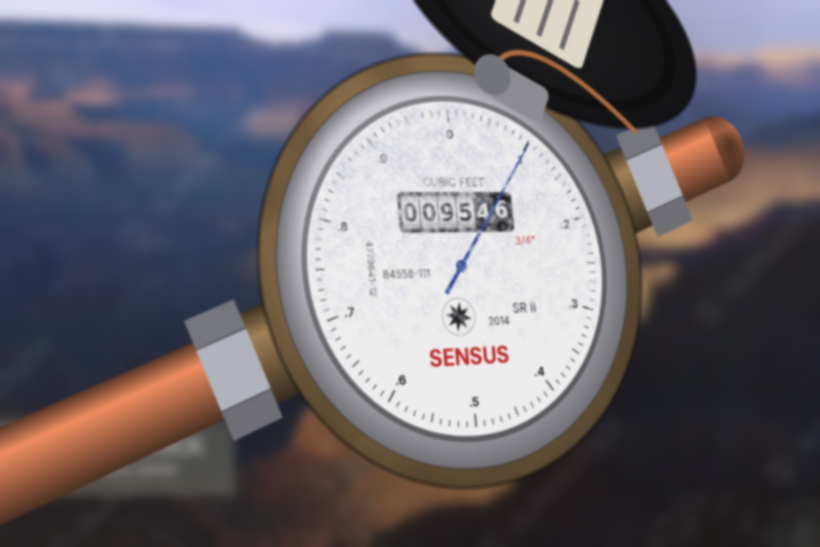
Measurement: 9546.10 ft³
